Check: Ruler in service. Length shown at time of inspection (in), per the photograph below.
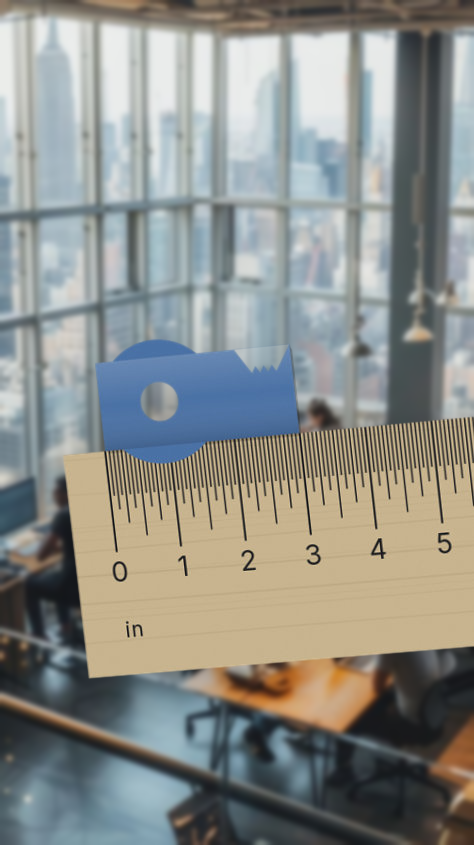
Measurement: 3 in
